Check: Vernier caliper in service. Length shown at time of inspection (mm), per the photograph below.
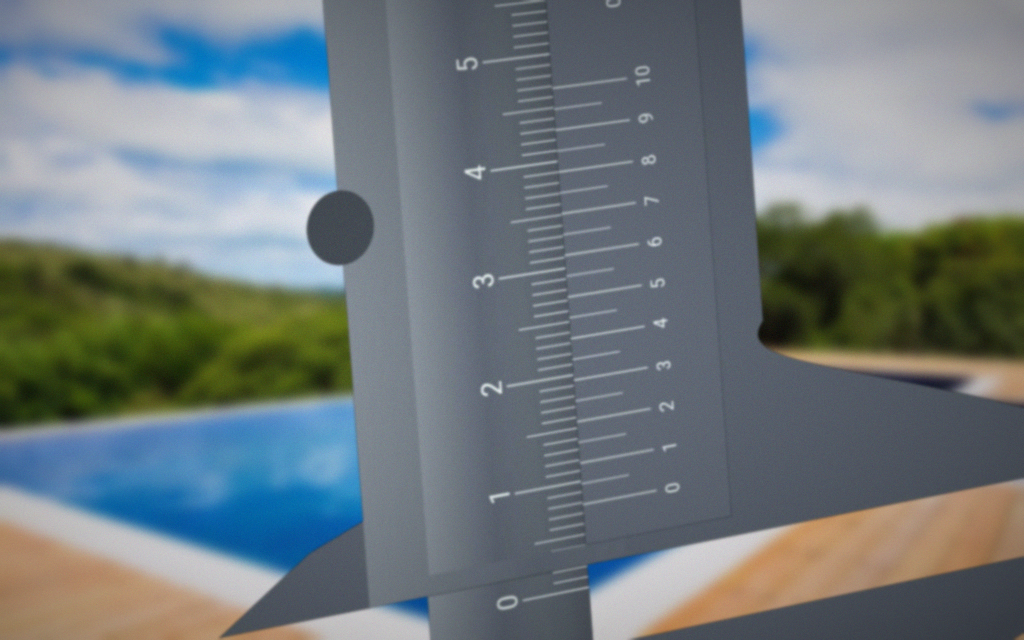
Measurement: 7.8 mm
